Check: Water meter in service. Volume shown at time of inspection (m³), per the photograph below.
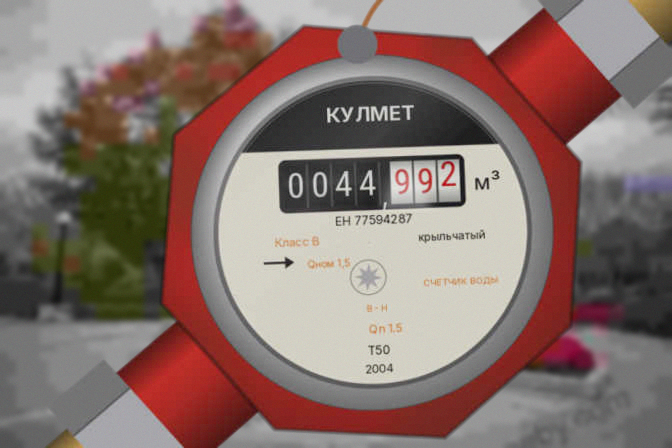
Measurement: 44.992 m³
